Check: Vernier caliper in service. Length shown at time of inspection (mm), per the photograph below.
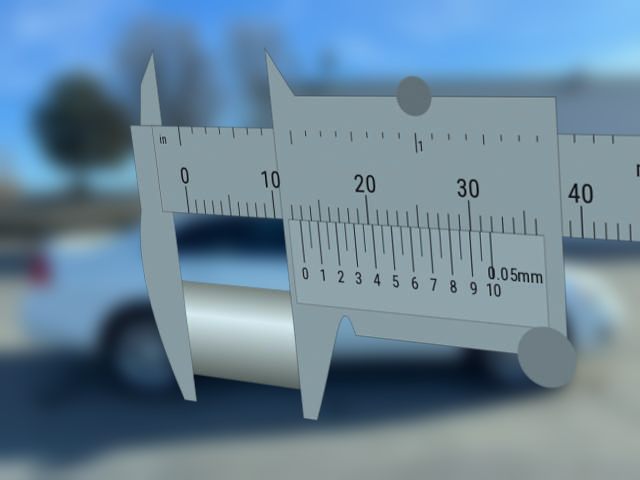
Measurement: 12.8 mm
